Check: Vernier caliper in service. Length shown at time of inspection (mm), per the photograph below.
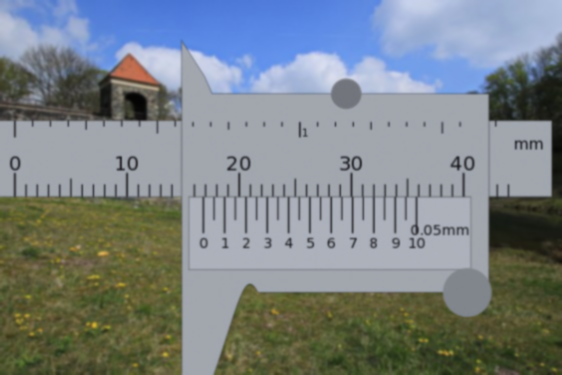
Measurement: 16.8 mm
